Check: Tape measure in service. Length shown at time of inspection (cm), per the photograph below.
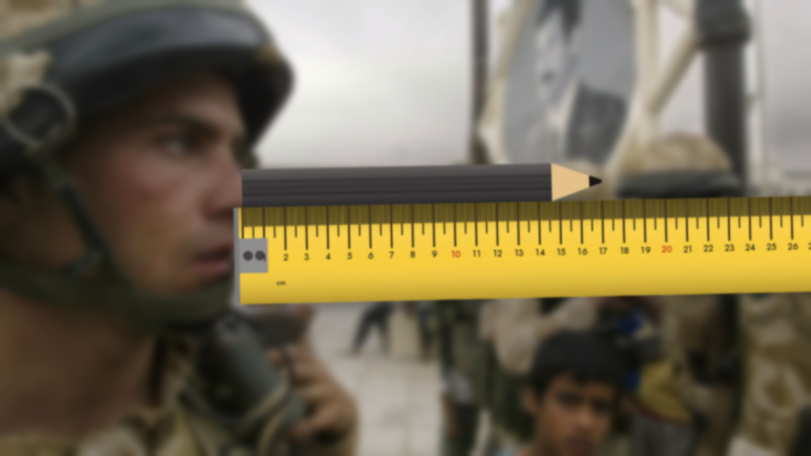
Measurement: 17 cm
